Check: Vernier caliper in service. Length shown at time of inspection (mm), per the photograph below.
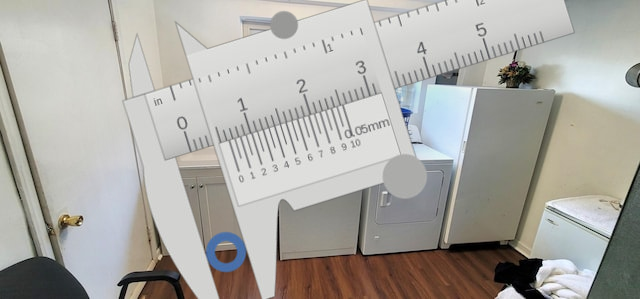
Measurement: 6.4 mm
